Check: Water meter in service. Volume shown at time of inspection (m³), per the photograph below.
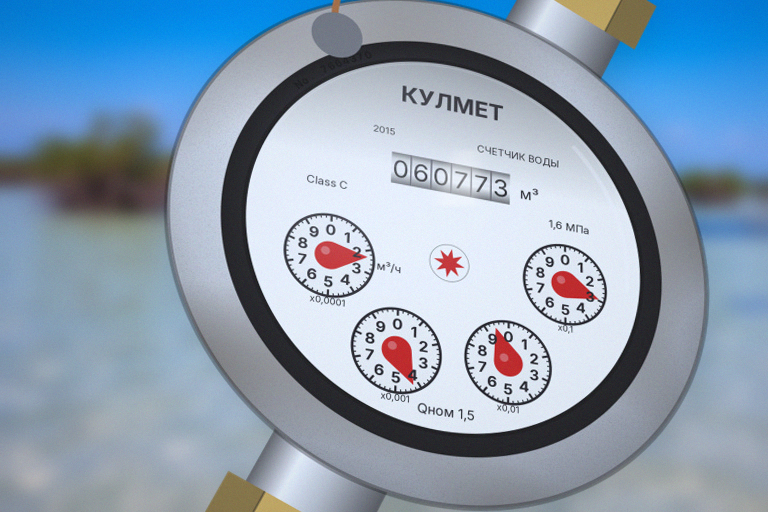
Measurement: 60773.2942 m³
